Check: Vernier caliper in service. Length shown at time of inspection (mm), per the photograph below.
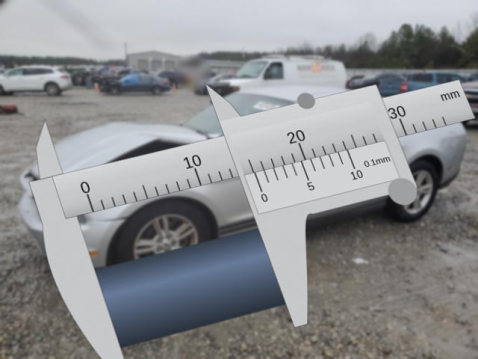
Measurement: 15.1 mm
